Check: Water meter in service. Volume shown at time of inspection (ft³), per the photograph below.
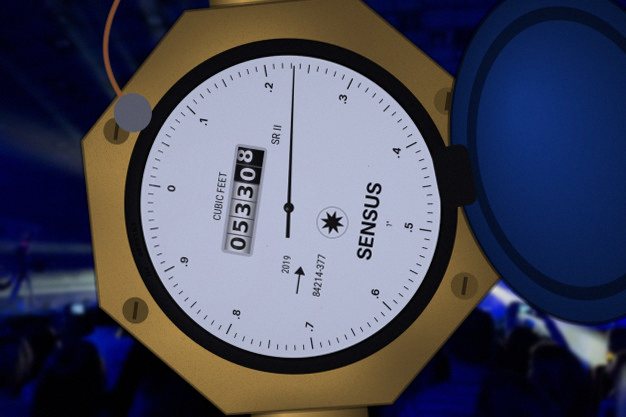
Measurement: 53308.23 ft³
